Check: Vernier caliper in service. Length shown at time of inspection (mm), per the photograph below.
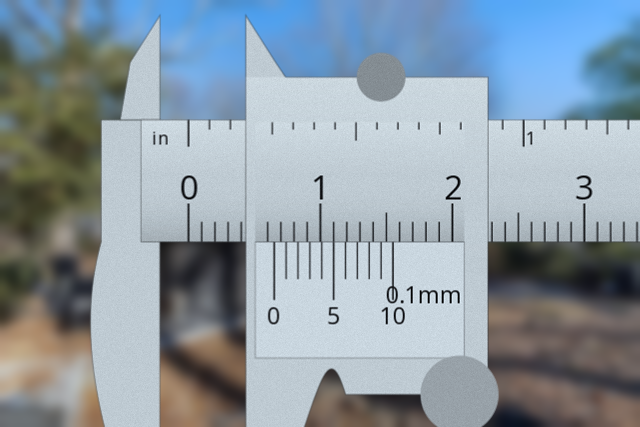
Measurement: 6.5 mm
